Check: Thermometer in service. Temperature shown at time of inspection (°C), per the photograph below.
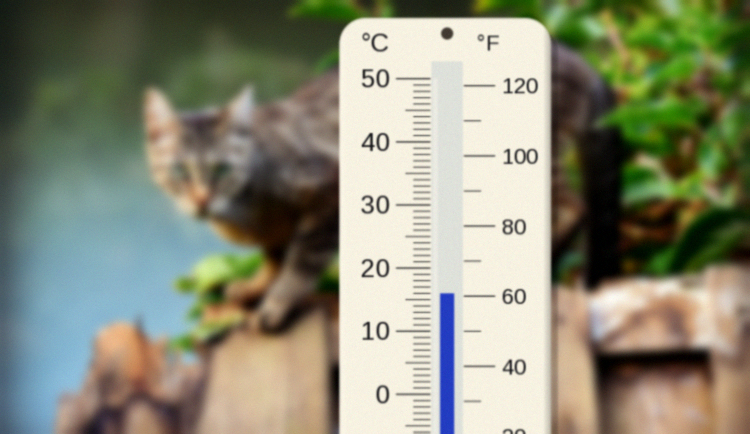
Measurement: 16 °C
